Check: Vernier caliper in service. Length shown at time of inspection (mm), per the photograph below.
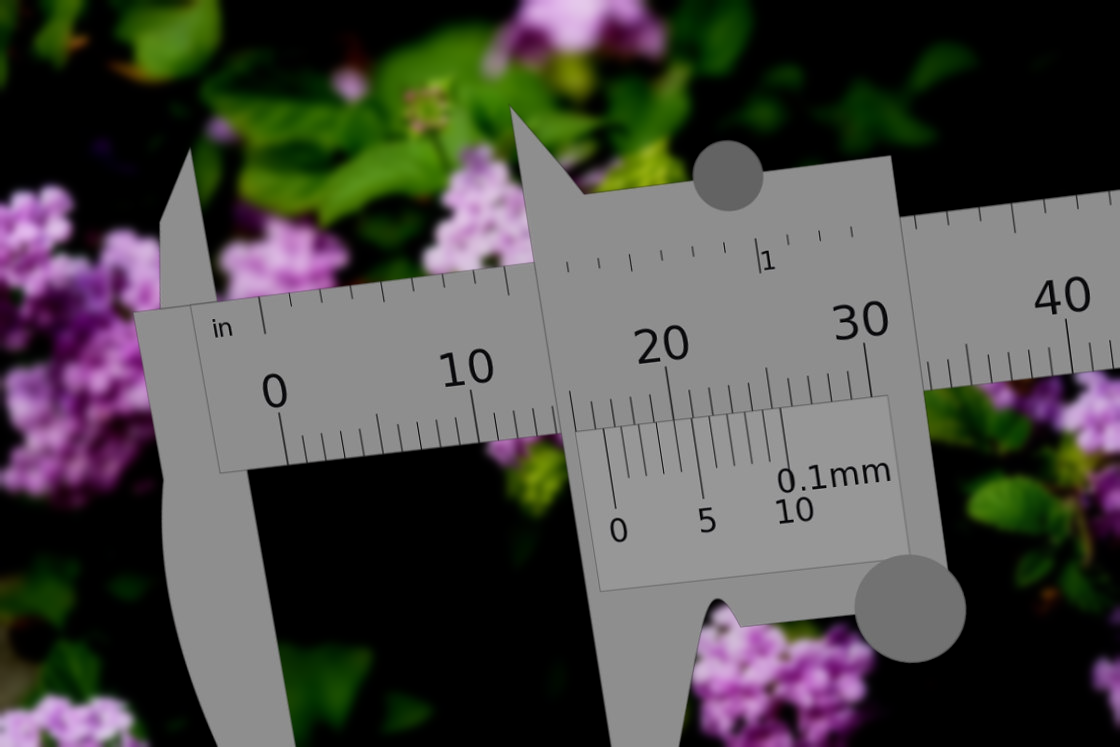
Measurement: 16.4 mm
